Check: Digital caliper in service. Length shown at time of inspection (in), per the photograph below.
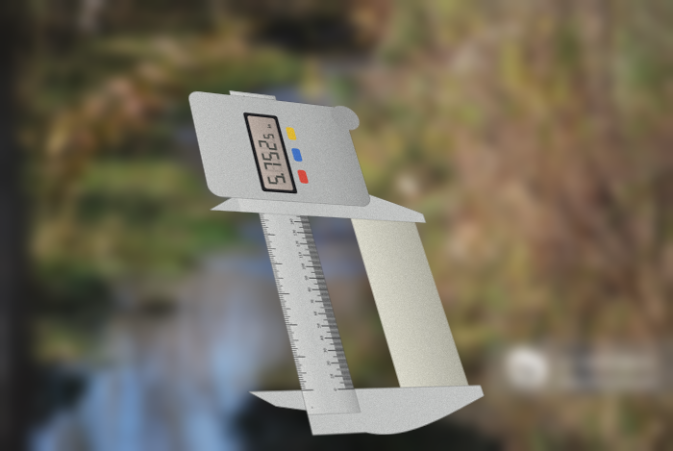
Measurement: 5.7525 in
